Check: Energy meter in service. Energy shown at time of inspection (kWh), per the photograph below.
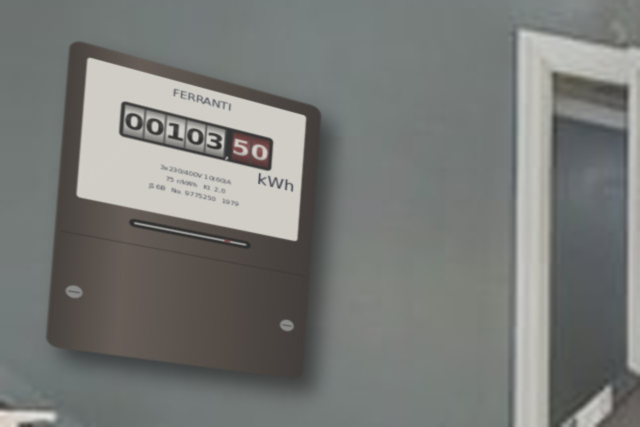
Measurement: 103.50 kWh
